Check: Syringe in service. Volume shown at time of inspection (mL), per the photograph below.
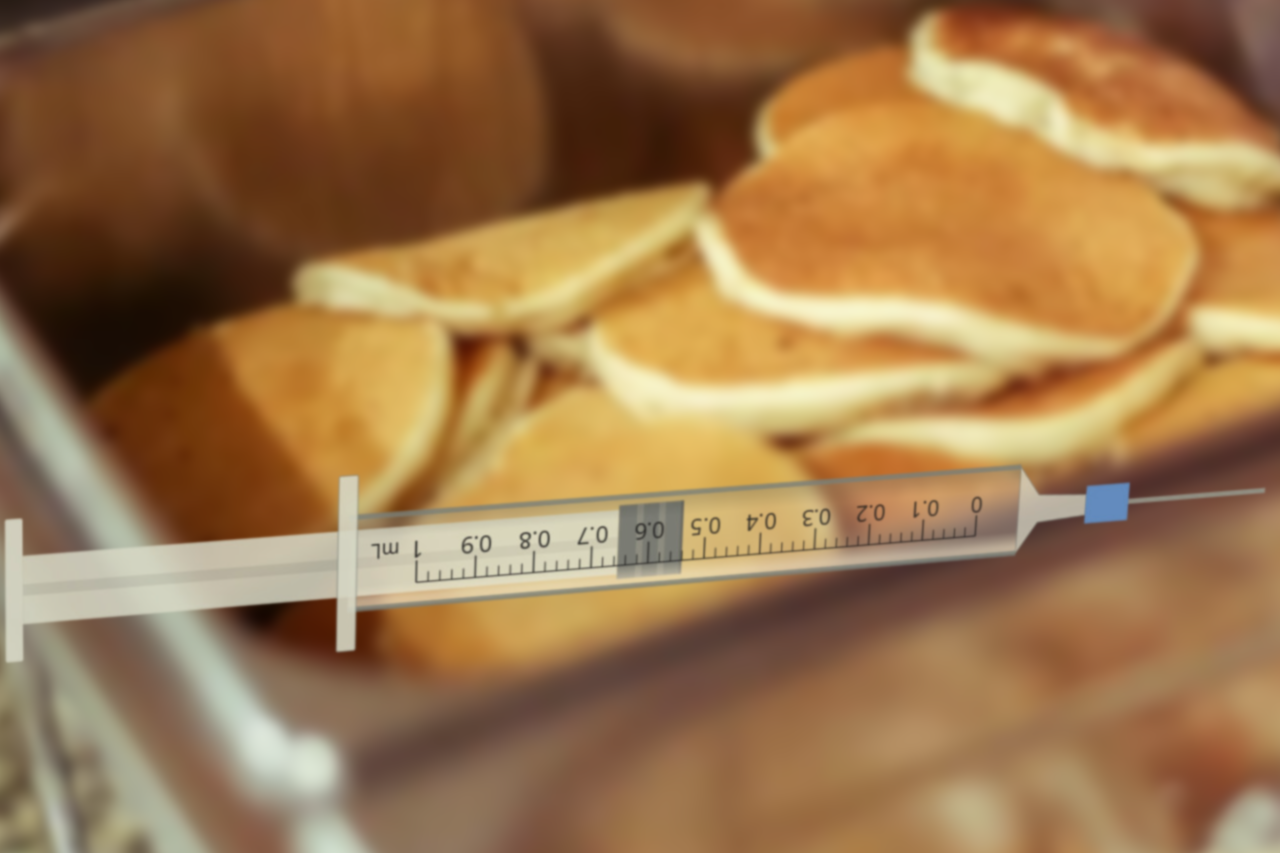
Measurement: 0.54 mL
